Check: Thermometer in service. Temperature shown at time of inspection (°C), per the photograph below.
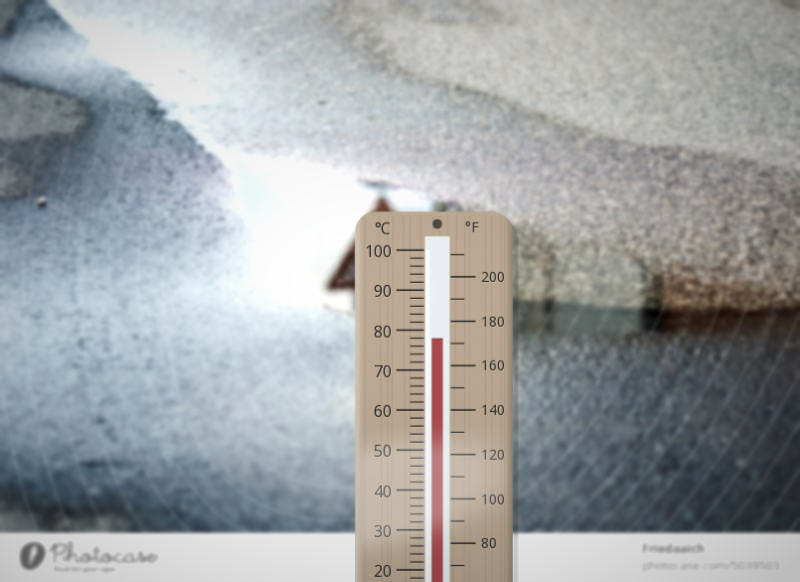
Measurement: 78 °C
